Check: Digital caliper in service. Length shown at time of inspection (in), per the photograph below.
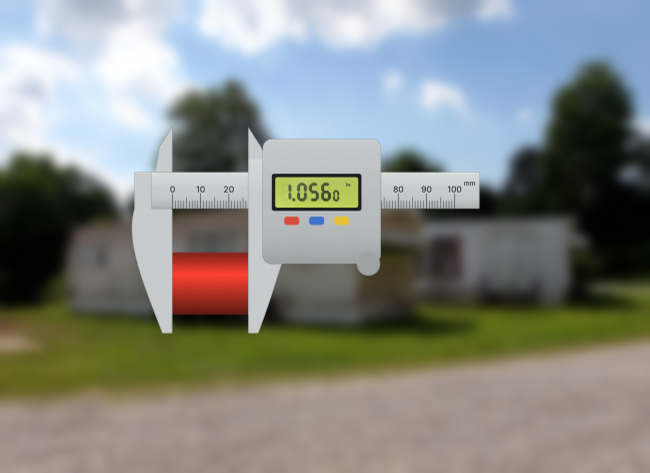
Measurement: 1.0560 in
